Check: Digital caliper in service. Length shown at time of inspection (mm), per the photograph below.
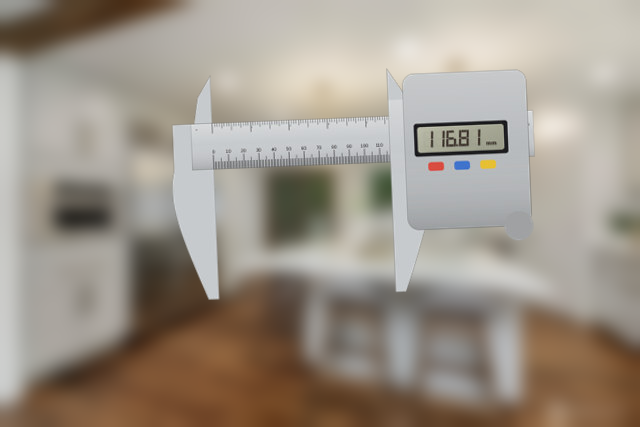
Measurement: 116.81 mm
